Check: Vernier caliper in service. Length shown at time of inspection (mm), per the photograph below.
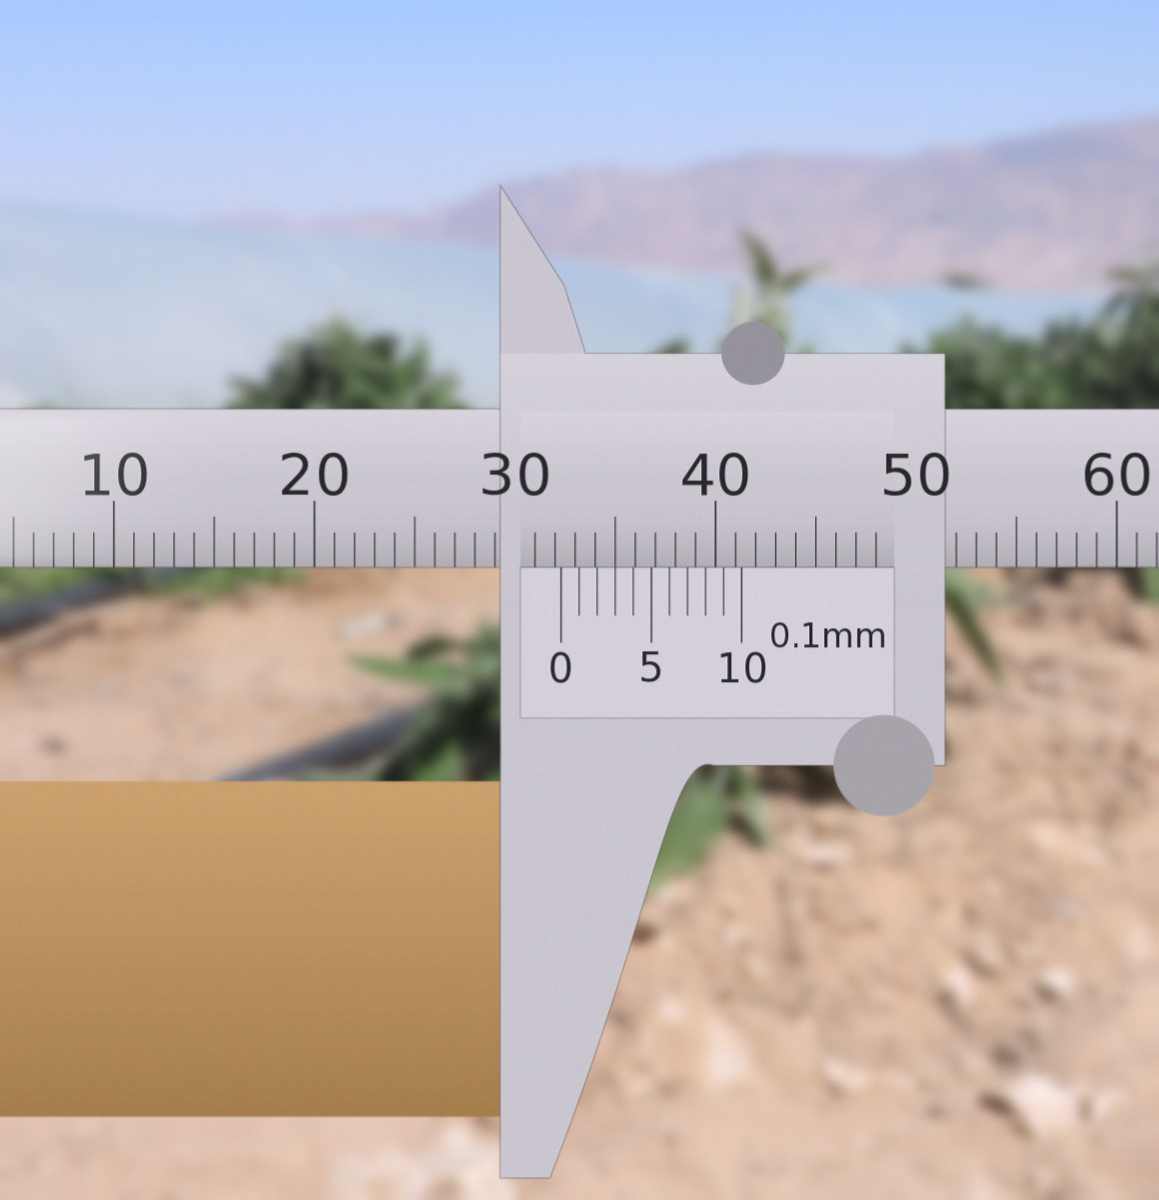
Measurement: 32.3 mm
